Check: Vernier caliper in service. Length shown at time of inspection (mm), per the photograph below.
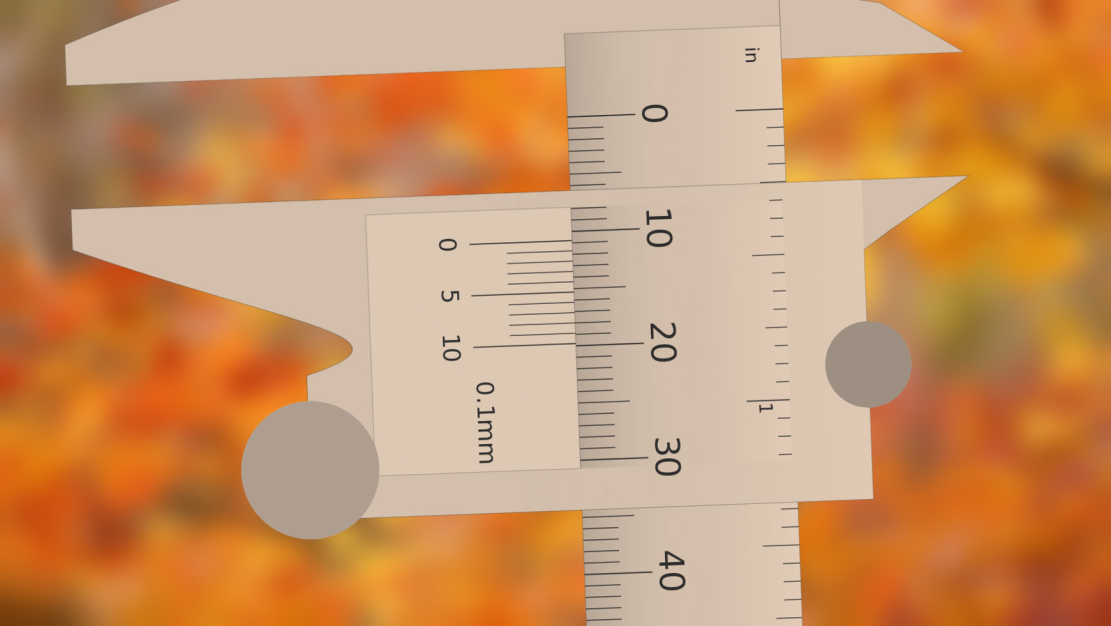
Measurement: 10.8 mm
